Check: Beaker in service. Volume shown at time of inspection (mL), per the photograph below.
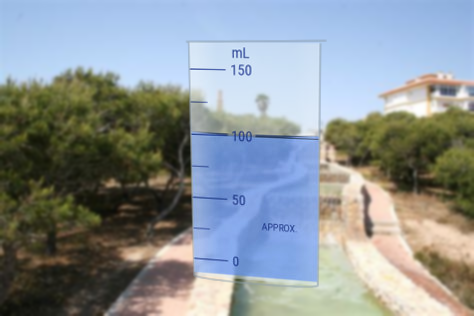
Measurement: 100 mL
